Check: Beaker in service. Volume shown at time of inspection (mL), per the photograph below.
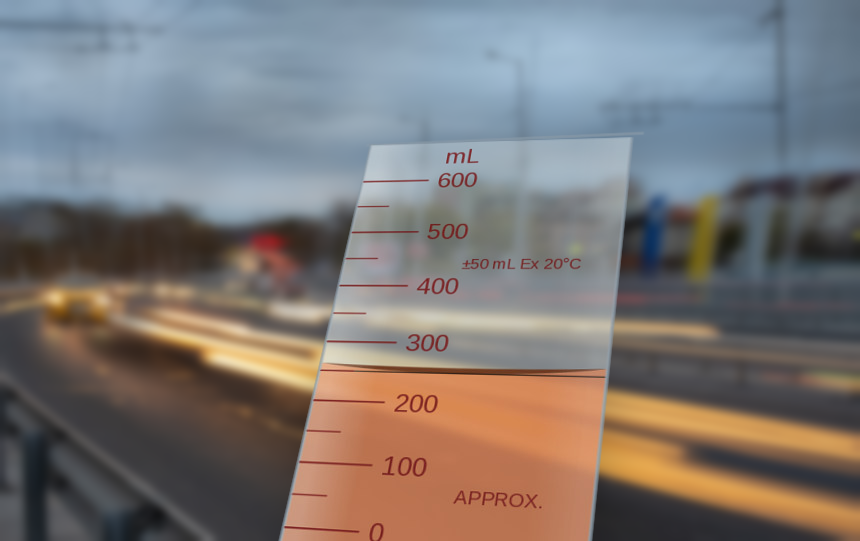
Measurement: 250 mL
